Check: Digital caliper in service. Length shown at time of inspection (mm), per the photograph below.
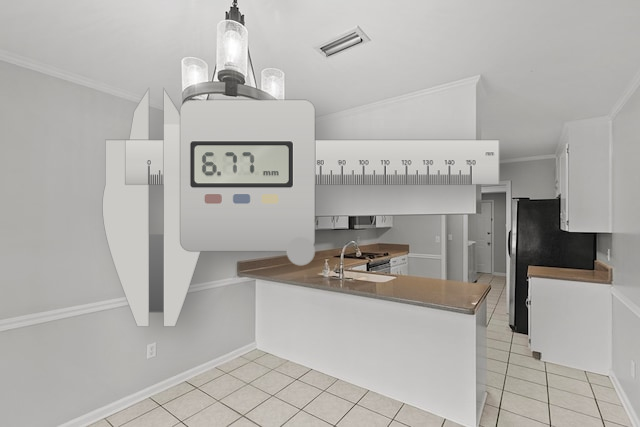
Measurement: 6.77 mm
